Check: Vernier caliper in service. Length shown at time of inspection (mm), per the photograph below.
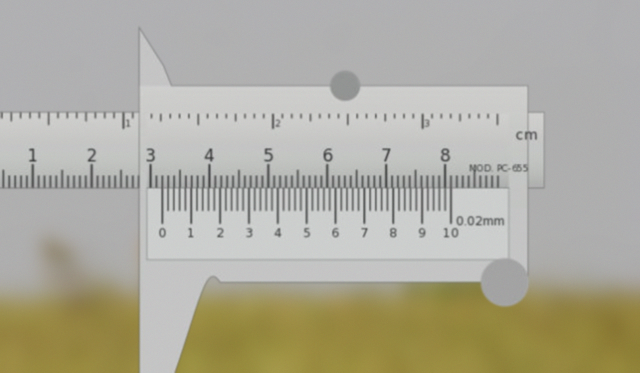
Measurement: 32.0 mm
